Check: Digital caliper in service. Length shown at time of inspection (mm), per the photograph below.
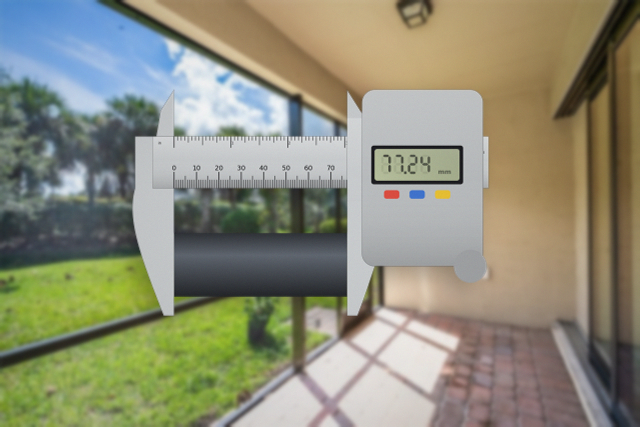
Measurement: 77.24 mm
